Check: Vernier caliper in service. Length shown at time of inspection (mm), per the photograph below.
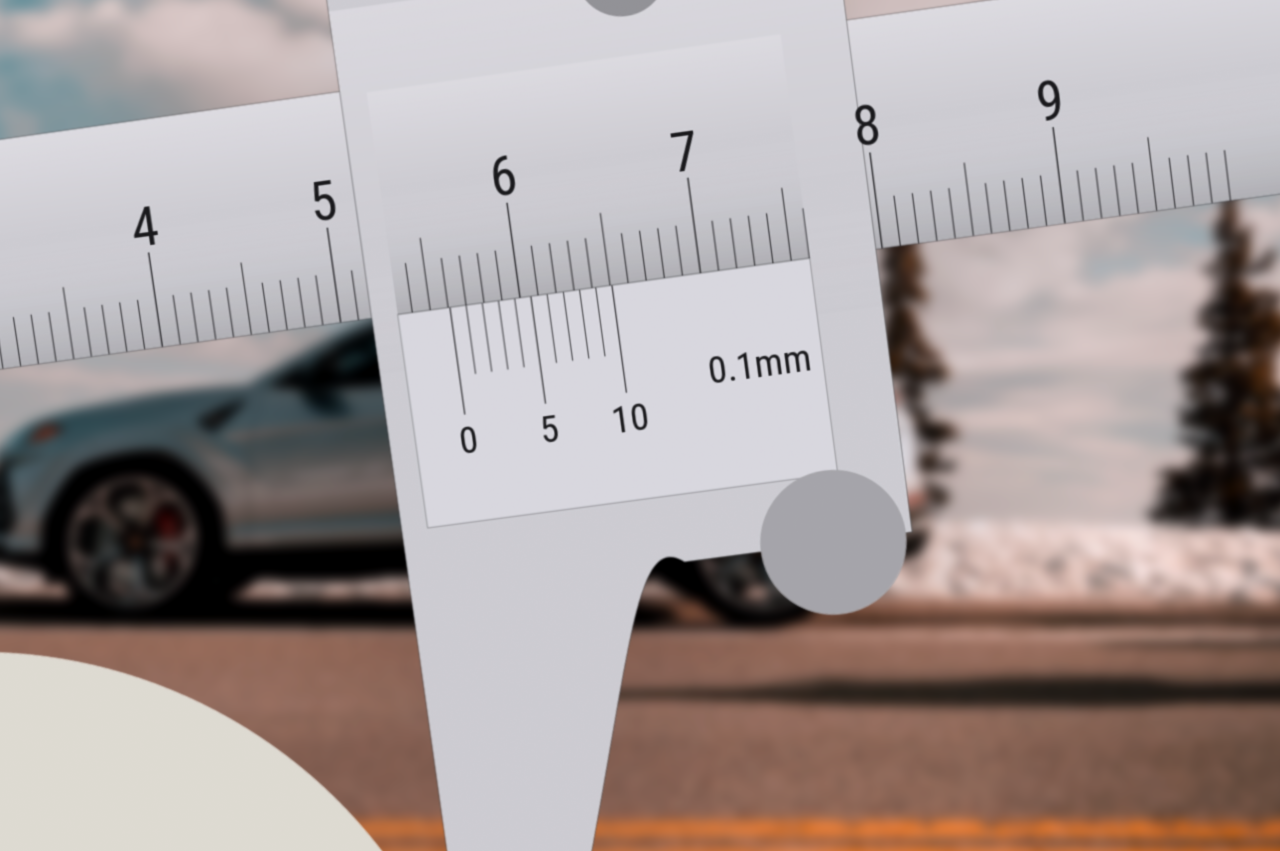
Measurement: 56.1 mm
